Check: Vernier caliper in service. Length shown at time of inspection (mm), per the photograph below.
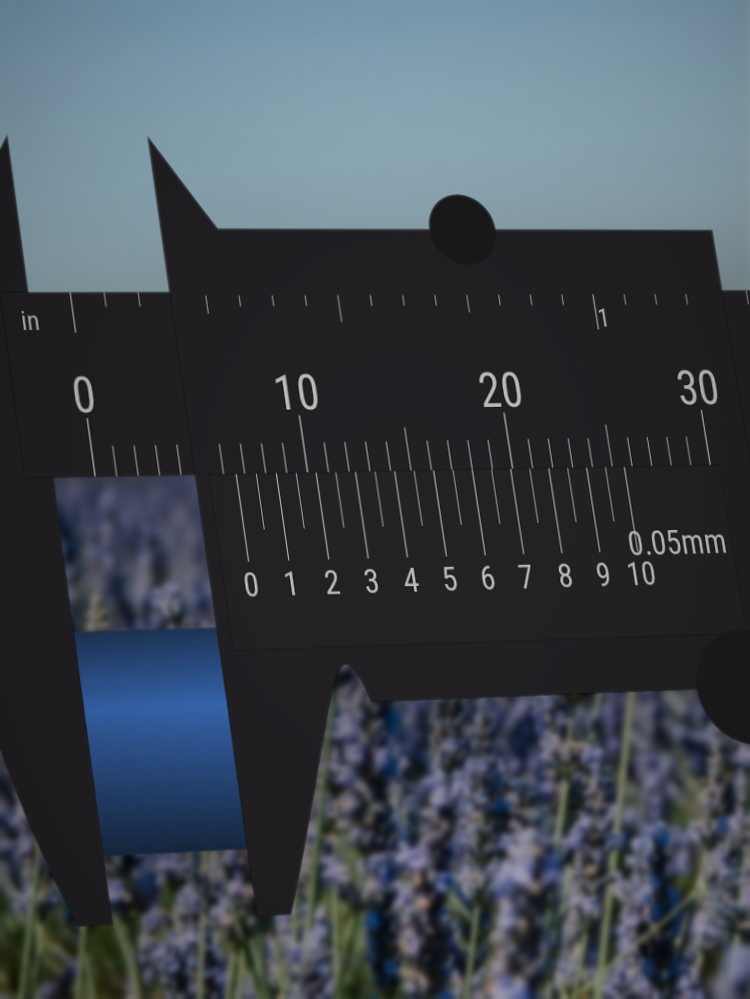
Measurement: 6.6 mm
